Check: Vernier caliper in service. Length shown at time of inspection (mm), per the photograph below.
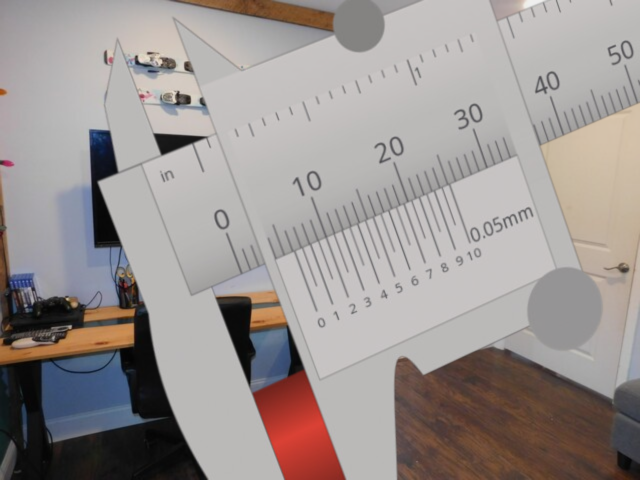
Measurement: 6.2 mm
